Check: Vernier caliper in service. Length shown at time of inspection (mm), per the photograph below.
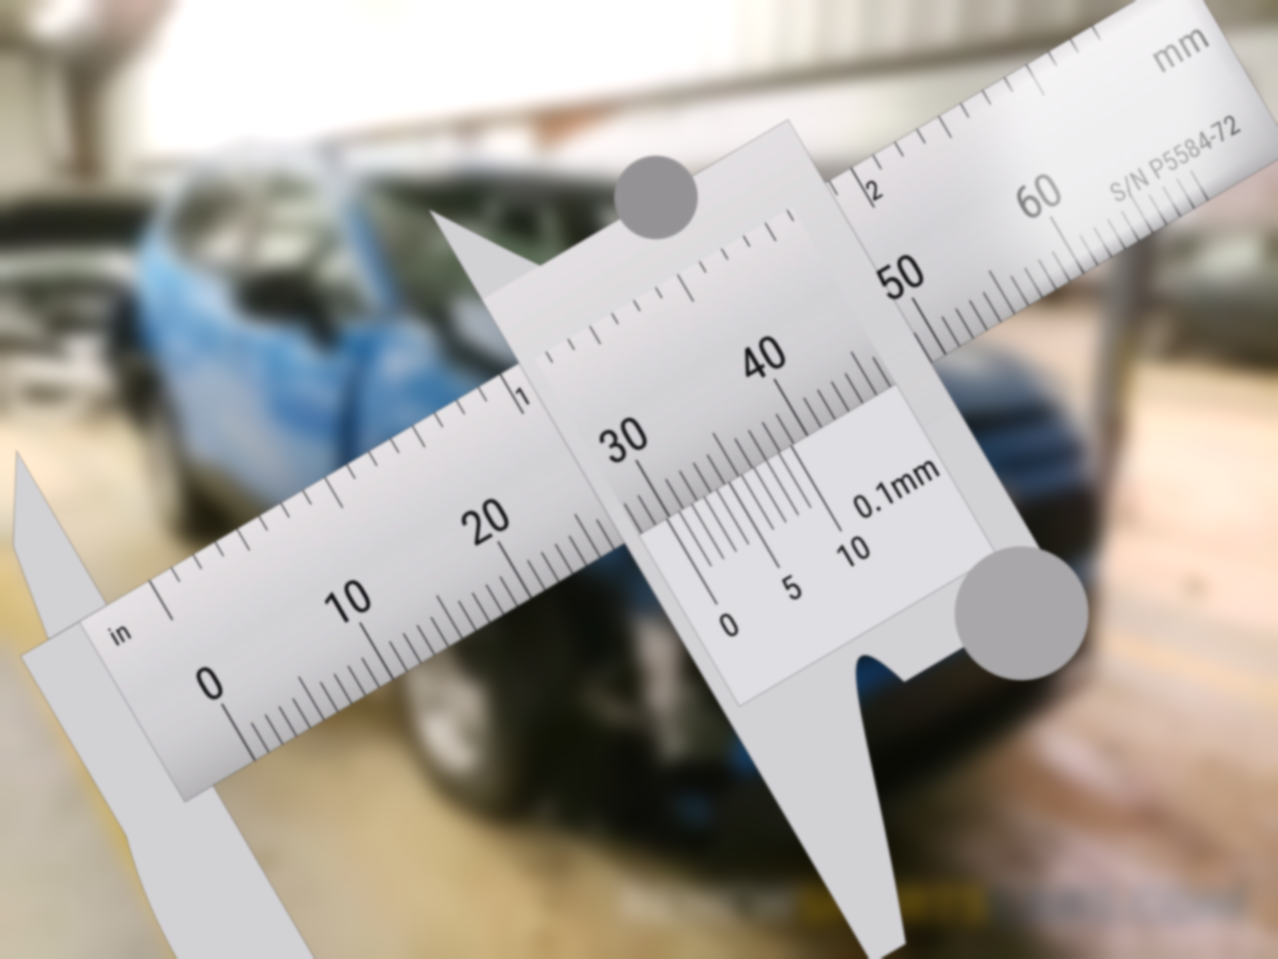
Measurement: 29.8 mm
